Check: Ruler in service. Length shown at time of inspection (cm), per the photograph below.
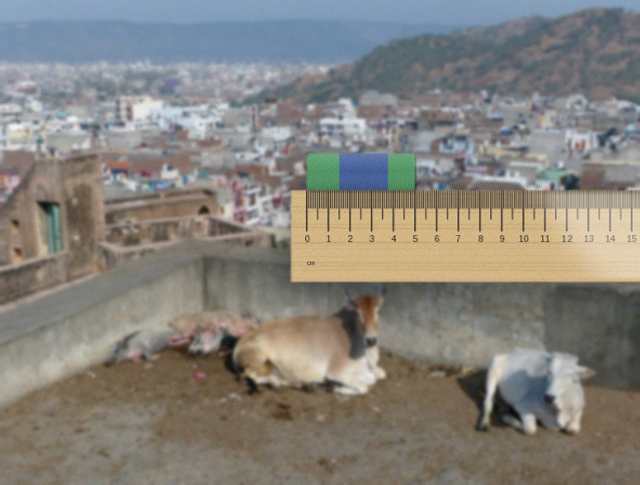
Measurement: 5 cm
